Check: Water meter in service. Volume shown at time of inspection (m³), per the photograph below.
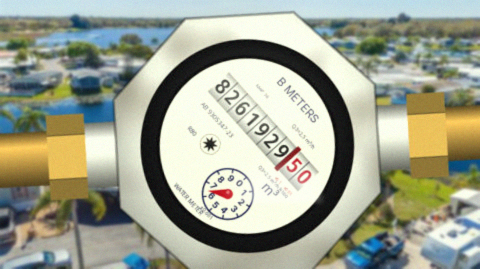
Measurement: 8261929.506 m³
